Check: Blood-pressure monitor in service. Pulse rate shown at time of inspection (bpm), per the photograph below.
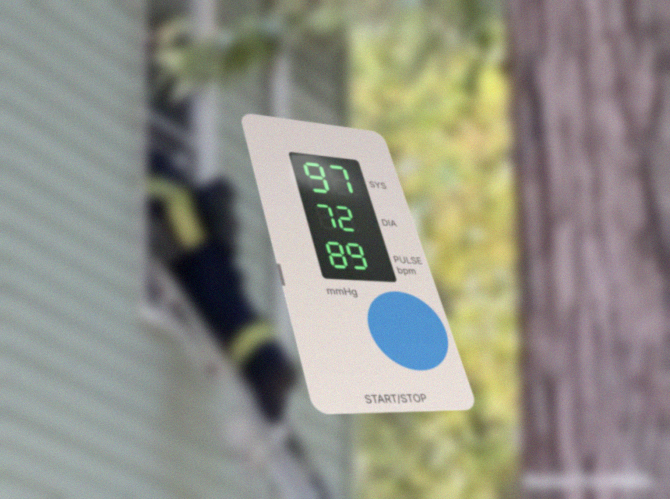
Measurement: 89 bpm
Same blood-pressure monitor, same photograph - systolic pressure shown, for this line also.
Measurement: 97 mmHg
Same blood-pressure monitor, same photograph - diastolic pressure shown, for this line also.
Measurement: 72 mmHg
